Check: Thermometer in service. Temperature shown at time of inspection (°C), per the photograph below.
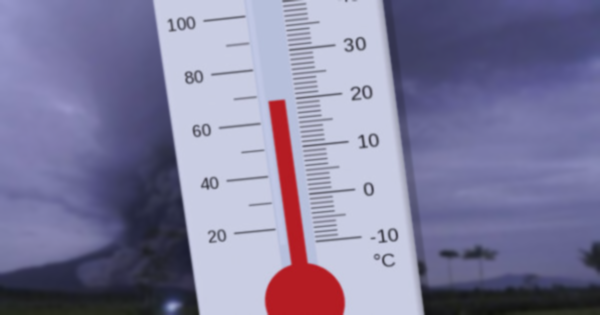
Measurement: 20 °C
